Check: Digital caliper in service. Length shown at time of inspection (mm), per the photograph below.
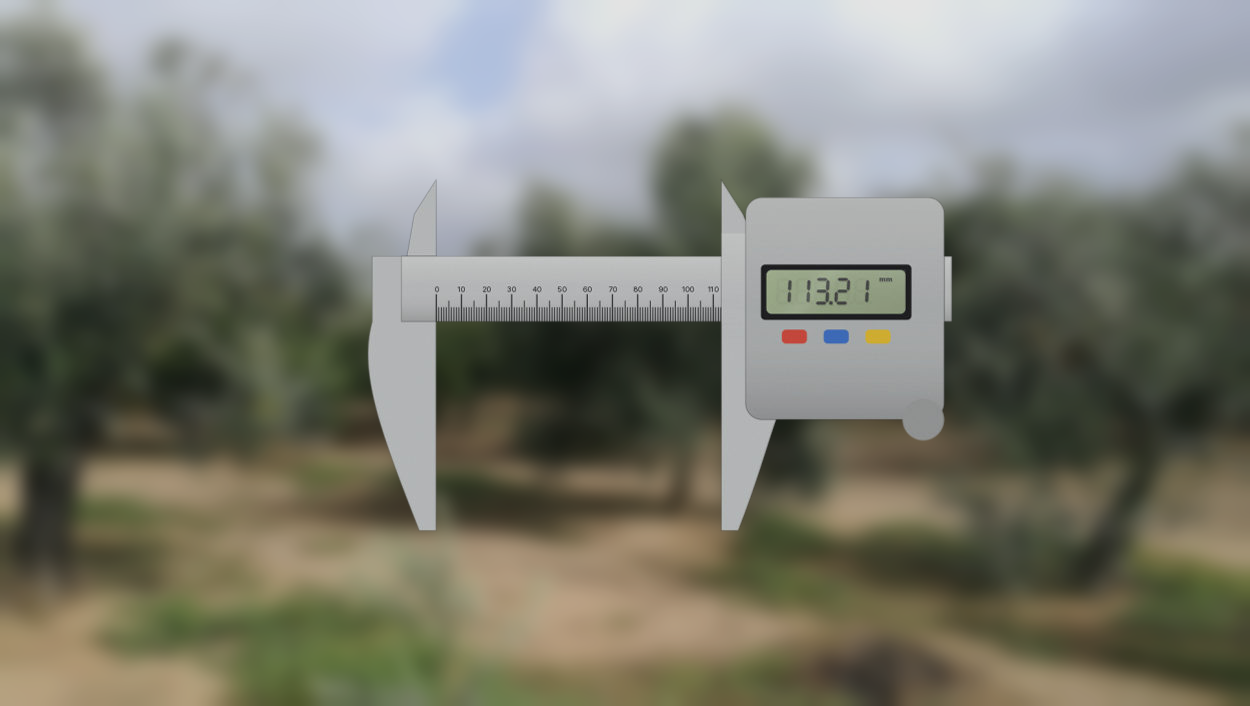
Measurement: 113.21 mm
